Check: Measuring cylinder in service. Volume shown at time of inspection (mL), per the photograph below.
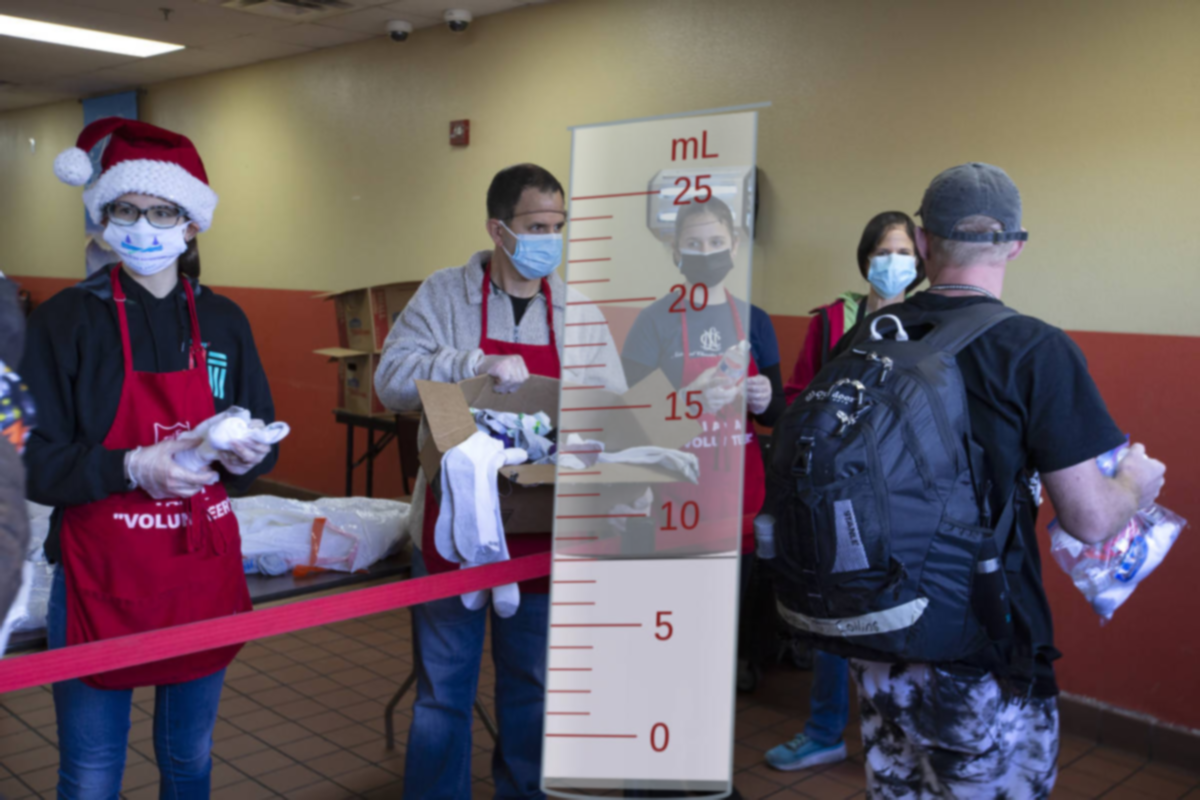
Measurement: 8 mL
